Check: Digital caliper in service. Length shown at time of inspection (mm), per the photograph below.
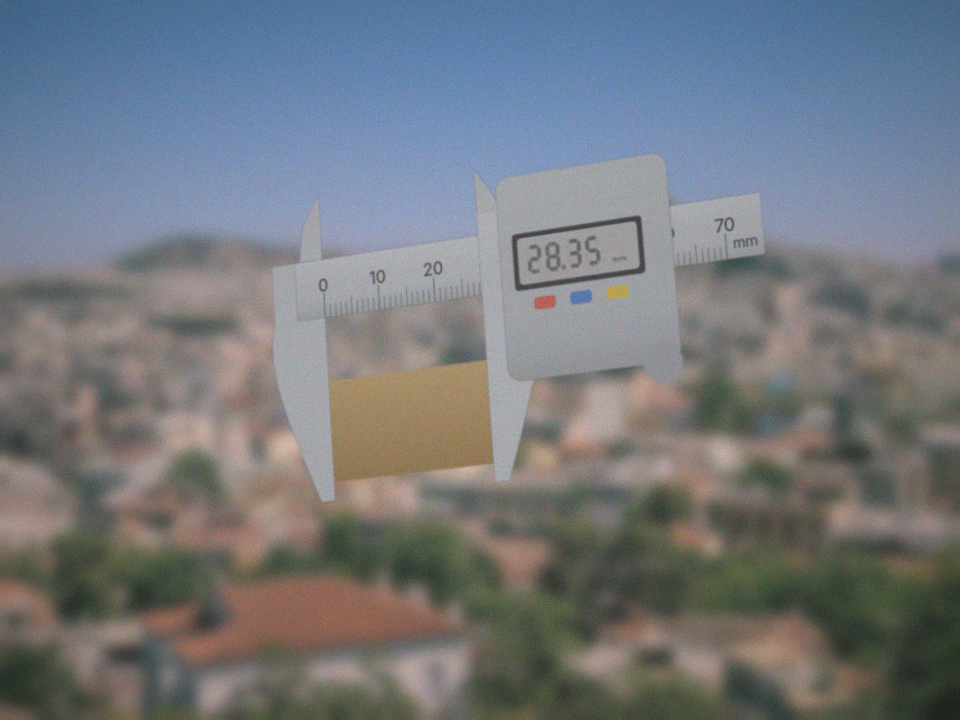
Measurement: 28.35 mm
